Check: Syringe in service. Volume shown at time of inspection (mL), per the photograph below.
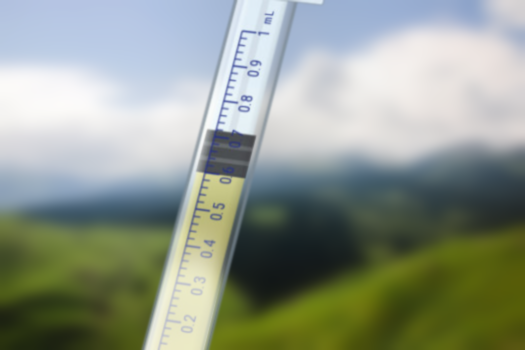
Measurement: 0.6 mL
